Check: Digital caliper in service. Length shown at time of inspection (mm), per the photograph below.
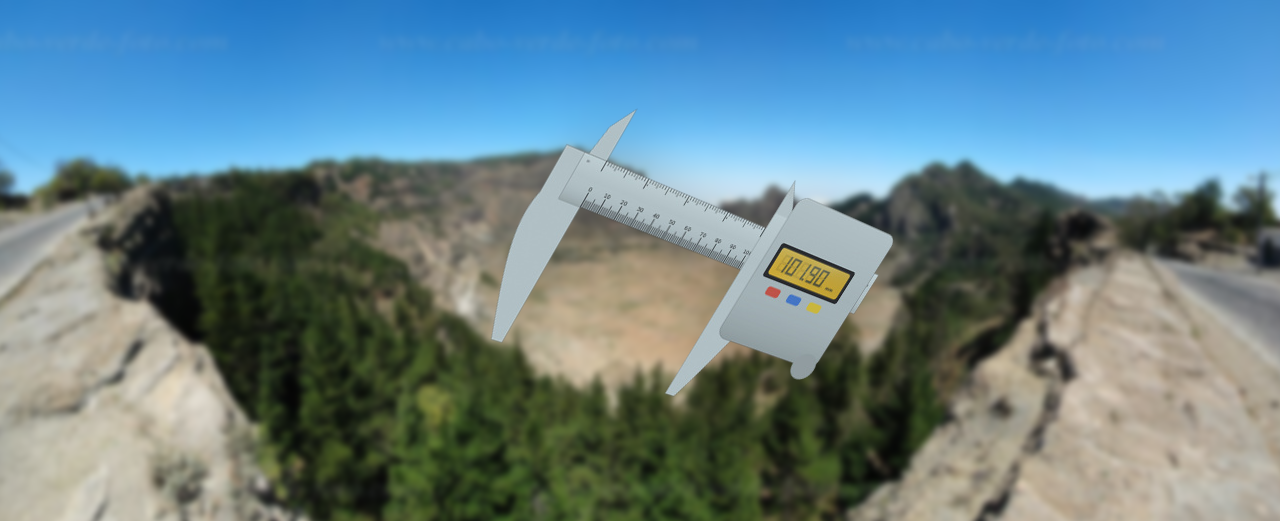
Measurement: 101.90 mm
